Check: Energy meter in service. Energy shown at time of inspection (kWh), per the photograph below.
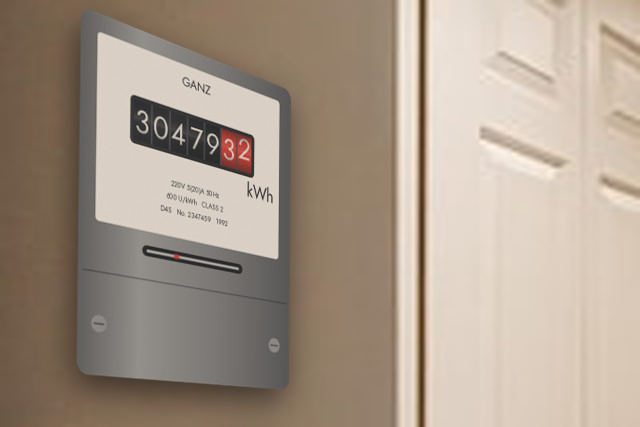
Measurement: 30479.32 kWh
